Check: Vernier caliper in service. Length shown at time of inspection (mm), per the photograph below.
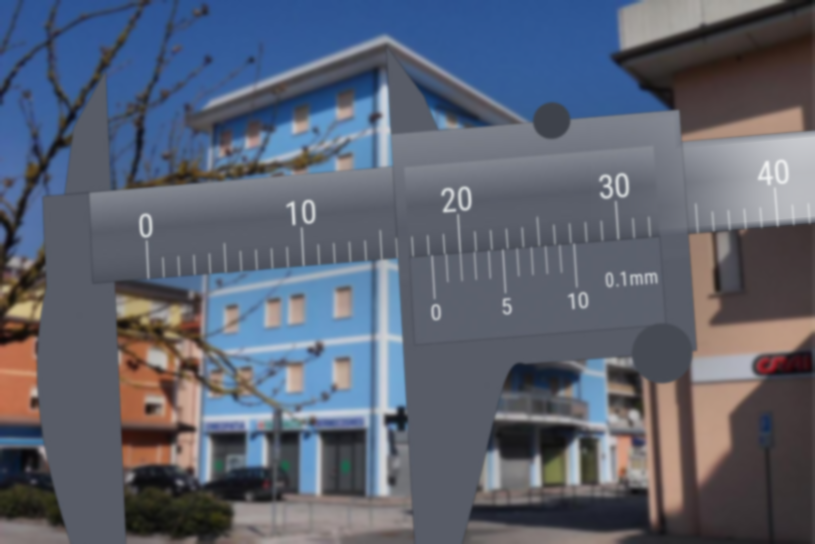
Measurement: 18.2 mm
